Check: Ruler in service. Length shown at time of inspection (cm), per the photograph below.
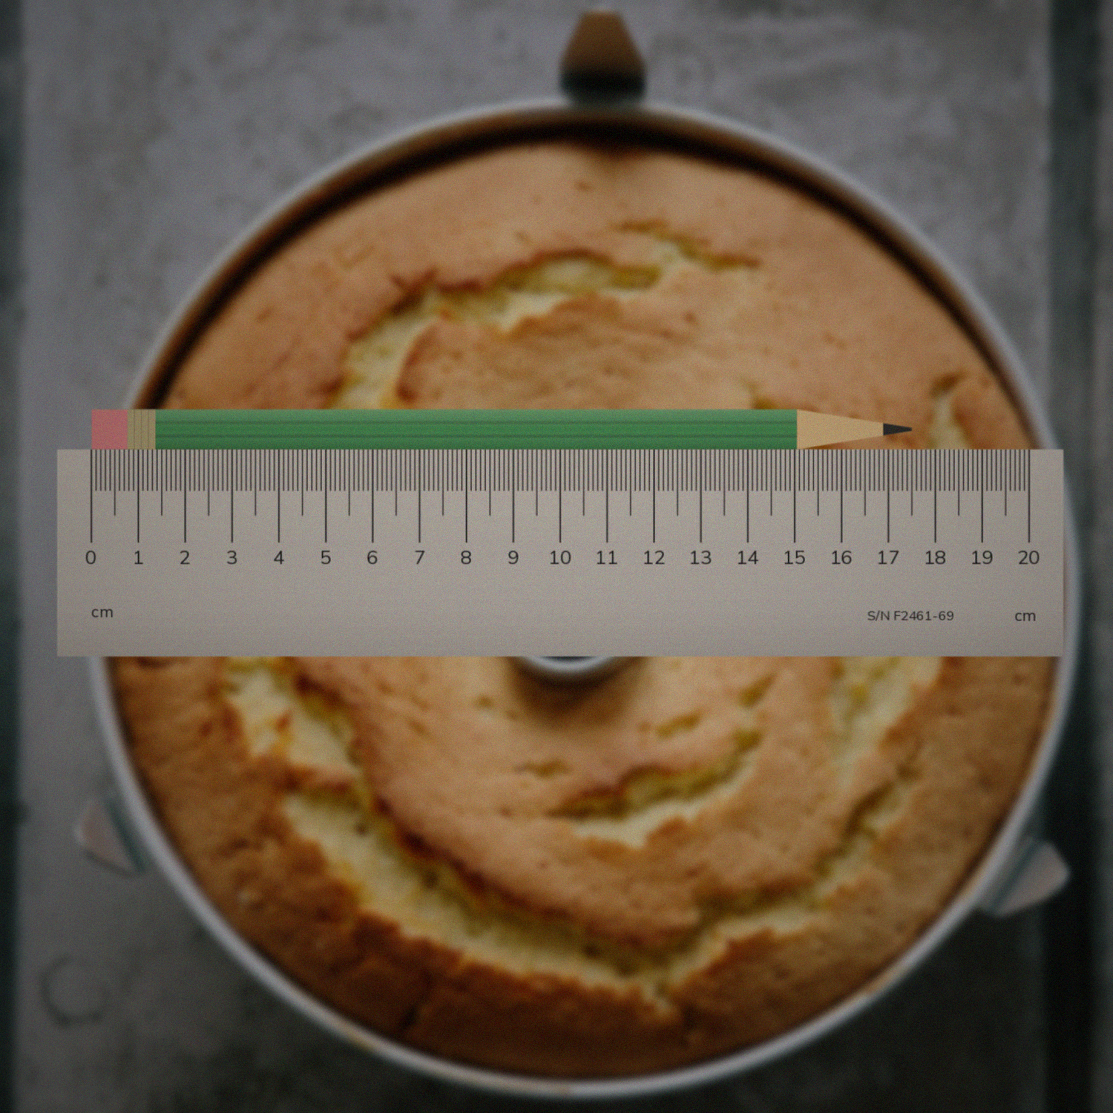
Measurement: 17.5 cm
